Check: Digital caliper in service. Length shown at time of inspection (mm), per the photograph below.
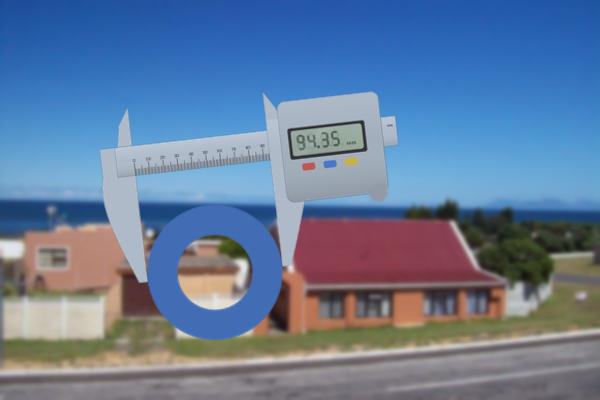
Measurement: 94.35 mm
